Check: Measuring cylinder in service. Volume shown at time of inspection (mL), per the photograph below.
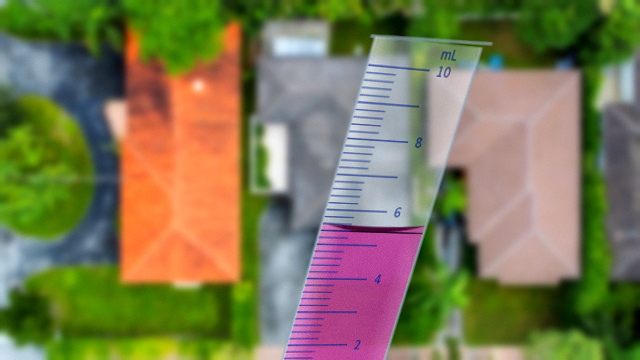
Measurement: 5.4 mL
